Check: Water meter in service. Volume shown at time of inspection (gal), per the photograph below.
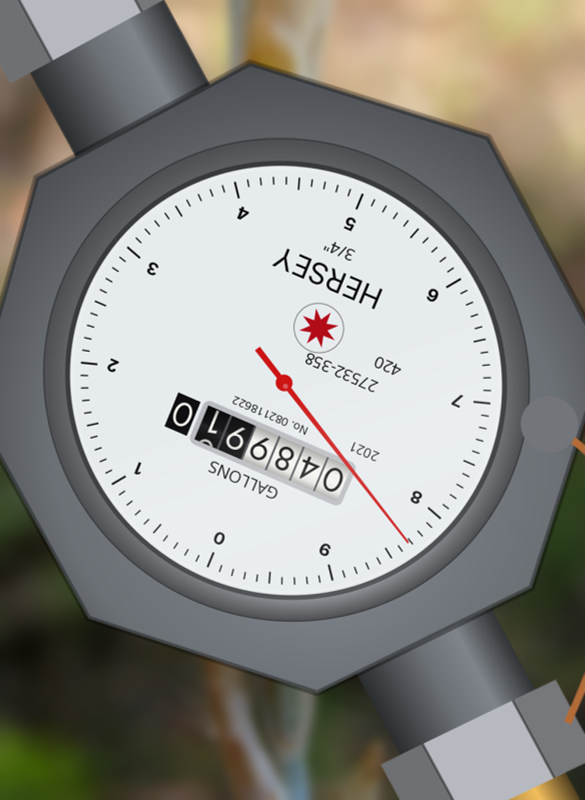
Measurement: 489908.3 gal
